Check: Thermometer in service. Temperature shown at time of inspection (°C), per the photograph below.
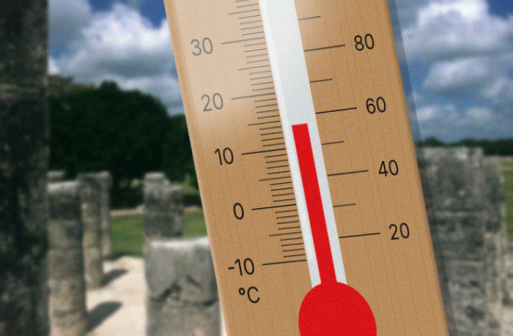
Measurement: 14 °C
